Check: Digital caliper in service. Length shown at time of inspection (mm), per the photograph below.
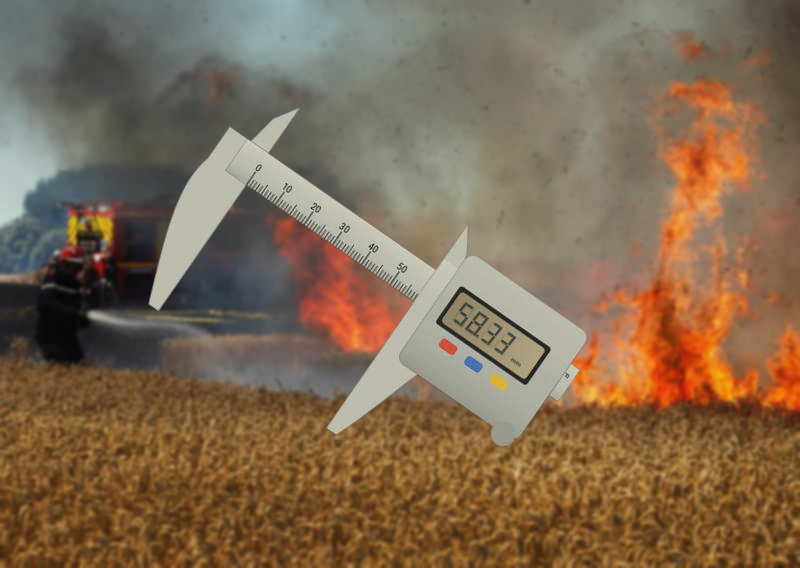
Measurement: 58.33 mm
